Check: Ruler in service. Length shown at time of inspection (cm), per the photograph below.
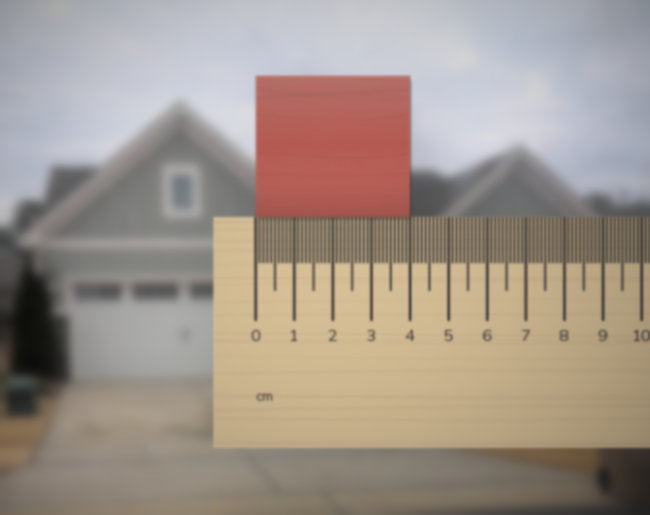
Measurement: 4 cm
